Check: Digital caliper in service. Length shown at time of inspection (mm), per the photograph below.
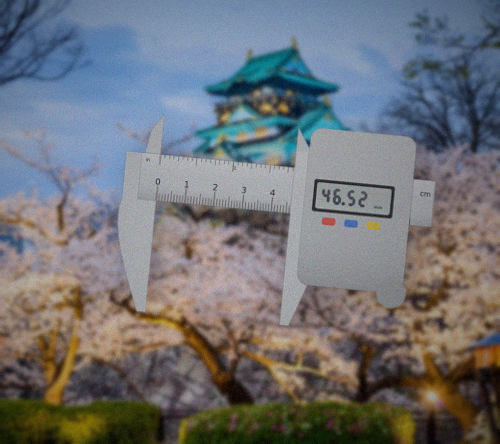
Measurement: 46.52 mm
